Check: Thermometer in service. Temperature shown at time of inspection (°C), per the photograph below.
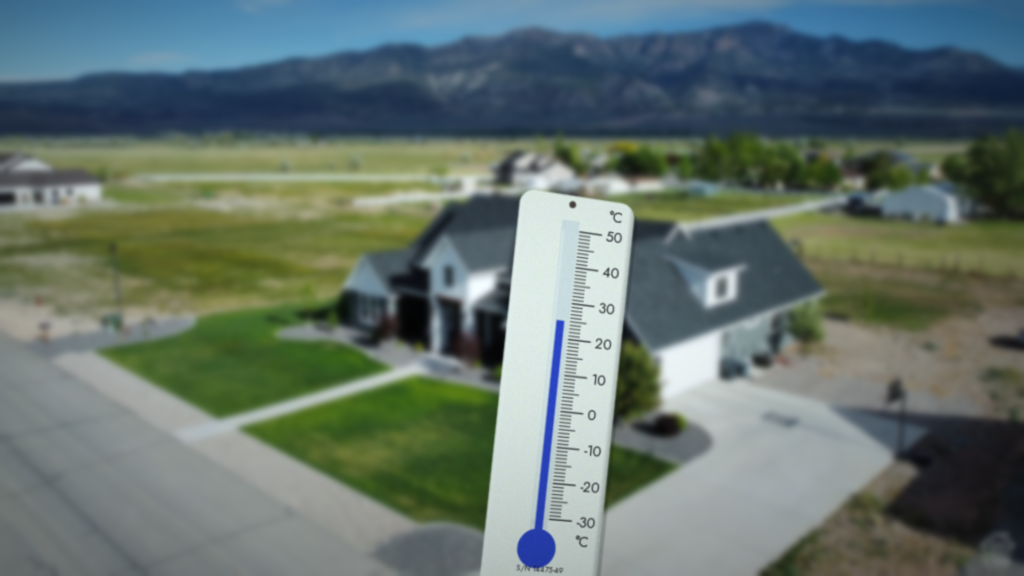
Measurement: 25 °C
